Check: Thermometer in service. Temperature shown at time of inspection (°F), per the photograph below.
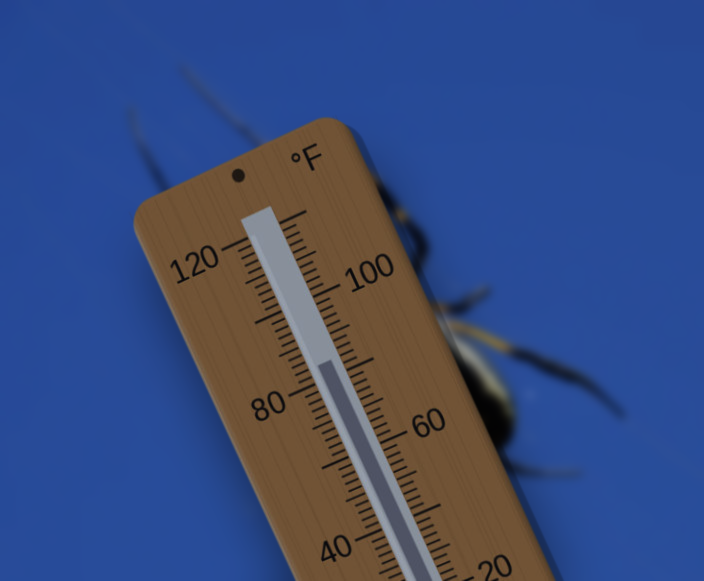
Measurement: 84 °F
